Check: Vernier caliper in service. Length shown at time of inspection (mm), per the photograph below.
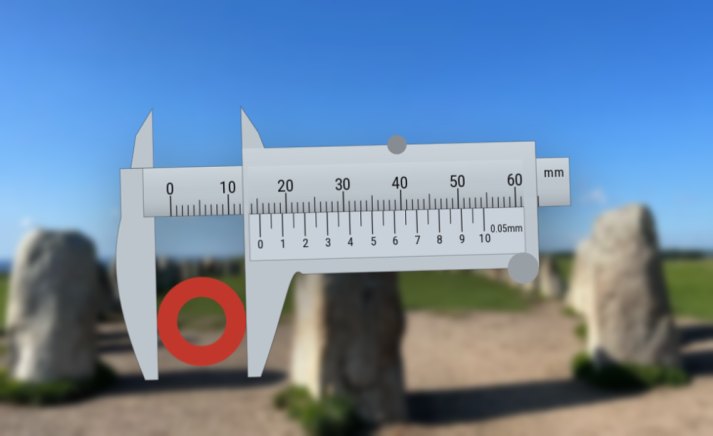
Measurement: 15.4 mm
